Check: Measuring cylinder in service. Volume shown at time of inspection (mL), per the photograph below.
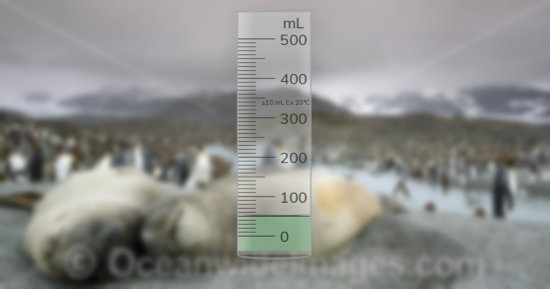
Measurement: 50 mL
